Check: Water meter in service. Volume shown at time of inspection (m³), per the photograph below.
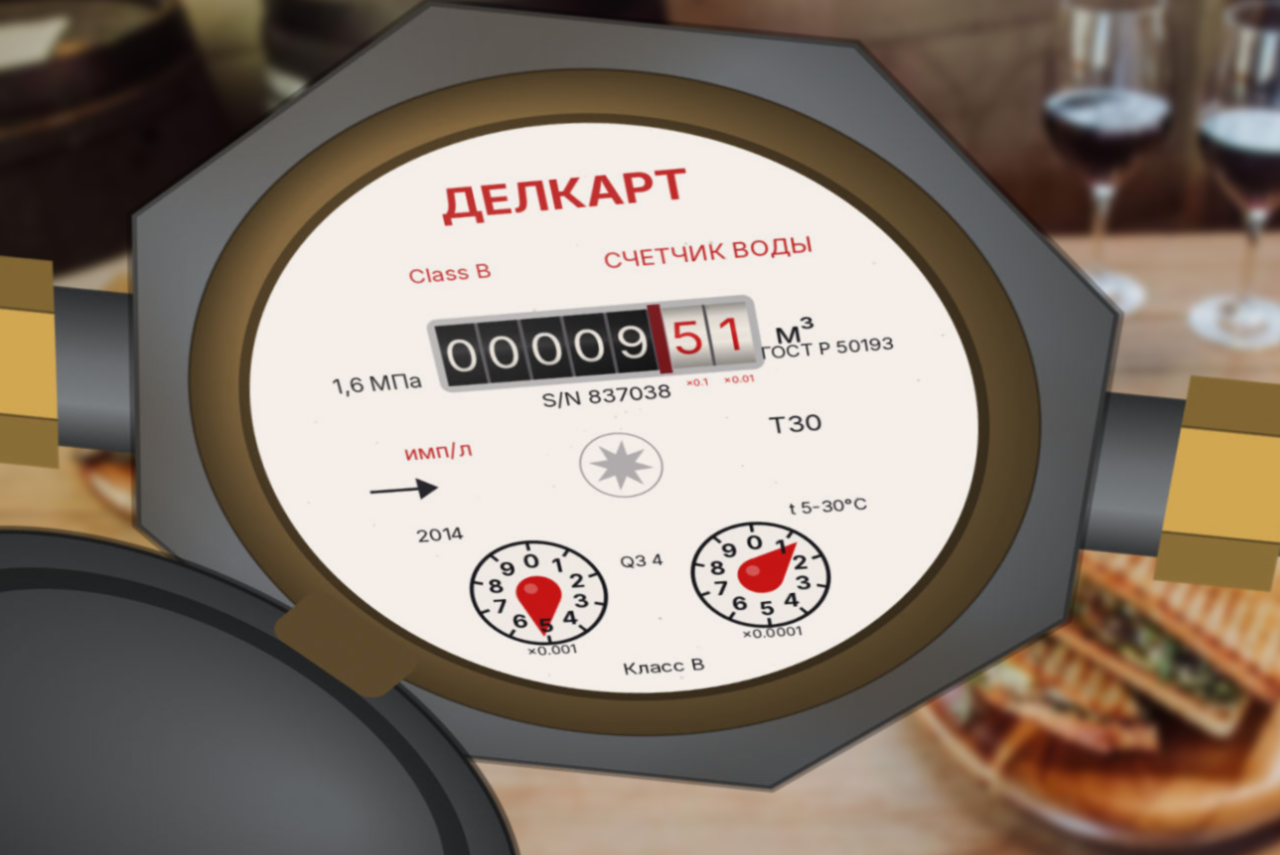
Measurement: 9.5151 m³
